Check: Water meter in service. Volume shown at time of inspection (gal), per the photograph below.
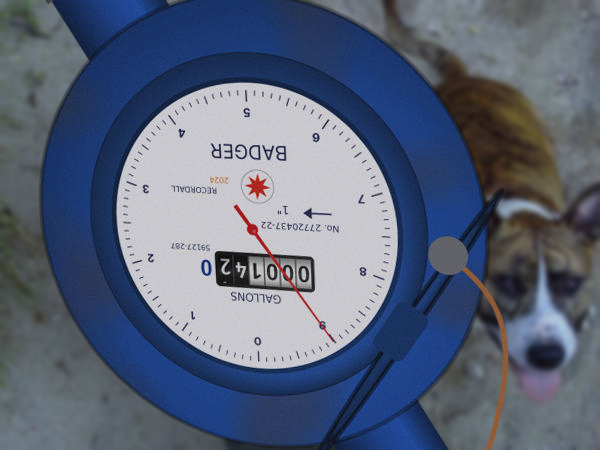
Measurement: 1419.0 gal
